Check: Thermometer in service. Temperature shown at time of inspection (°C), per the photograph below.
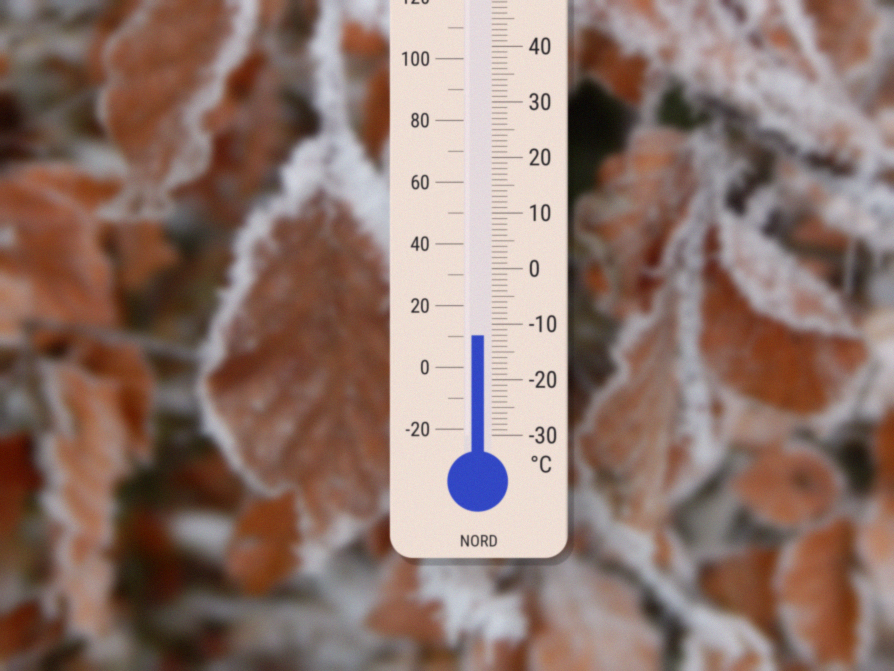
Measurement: -12 °C
